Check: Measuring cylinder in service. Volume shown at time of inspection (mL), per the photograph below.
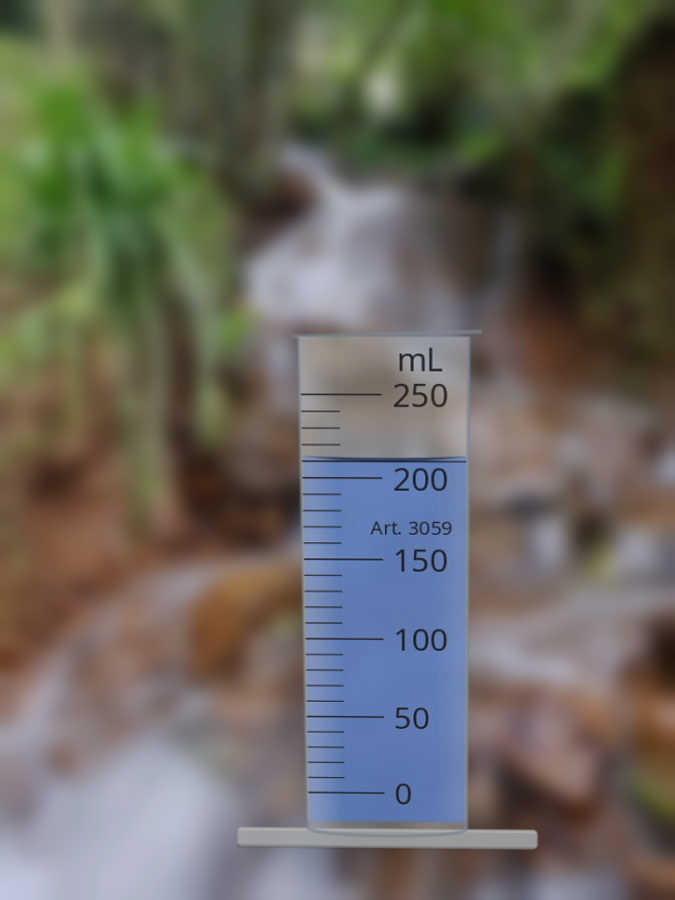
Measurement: 210 mL
